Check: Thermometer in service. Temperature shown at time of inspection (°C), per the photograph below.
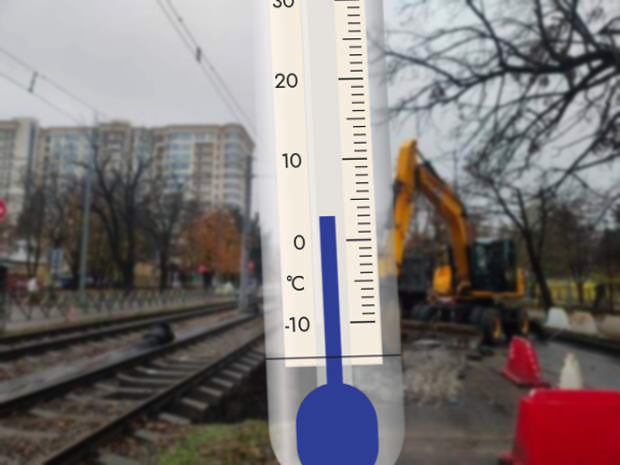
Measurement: 3 °C
